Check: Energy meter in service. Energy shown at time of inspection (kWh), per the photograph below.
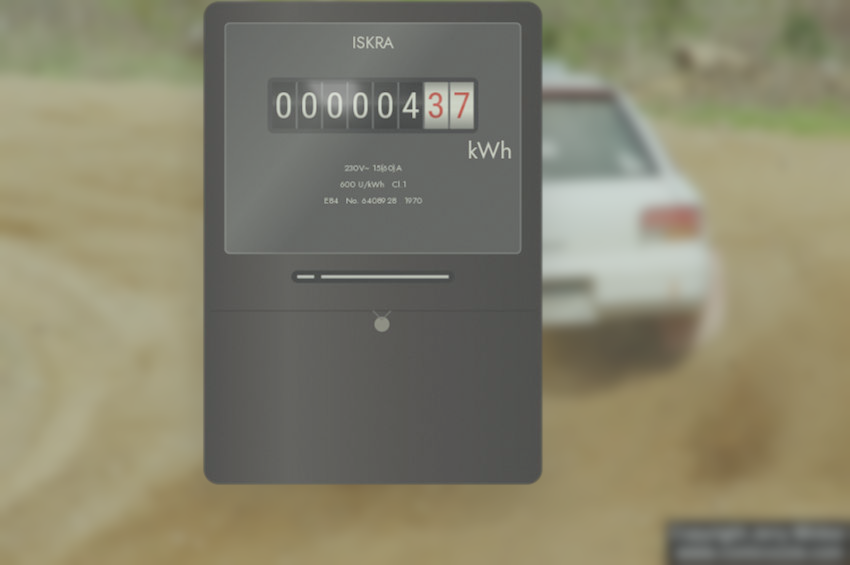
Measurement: 4.37 kWh
